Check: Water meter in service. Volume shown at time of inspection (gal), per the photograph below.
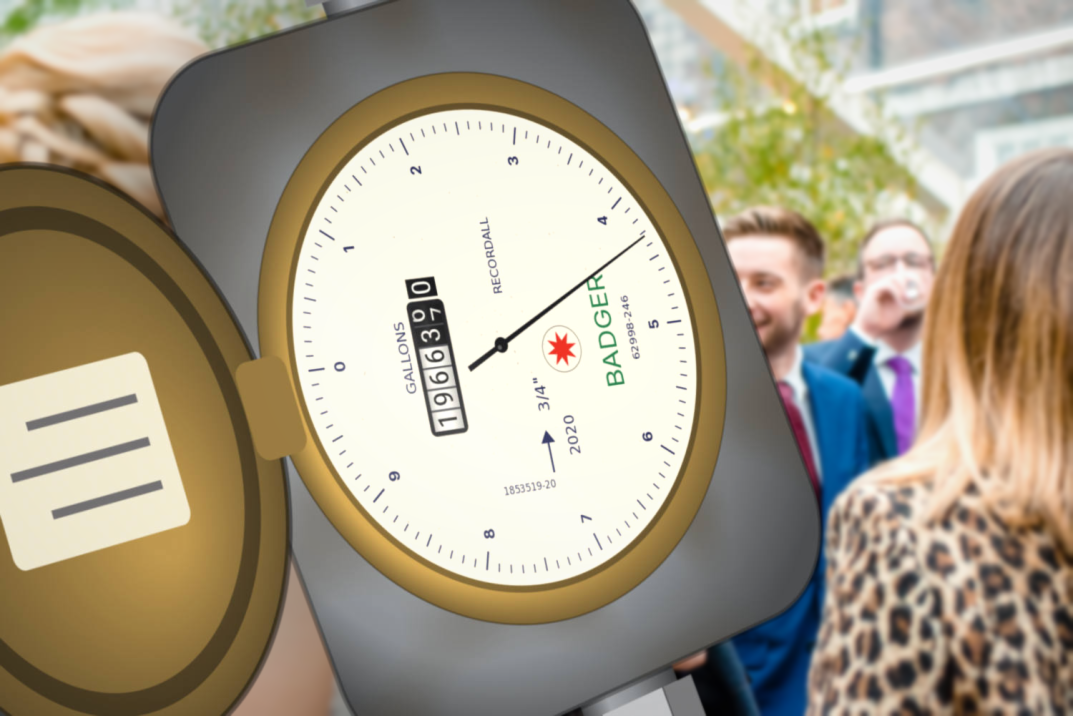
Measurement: 1966364.3 gal
